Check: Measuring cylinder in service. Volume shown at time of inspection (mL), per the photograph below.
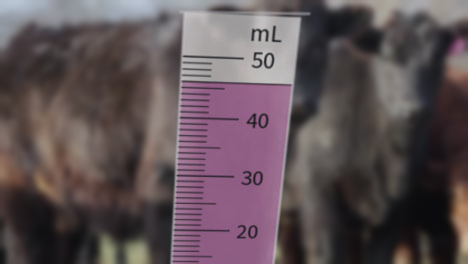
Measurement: 46 mL
